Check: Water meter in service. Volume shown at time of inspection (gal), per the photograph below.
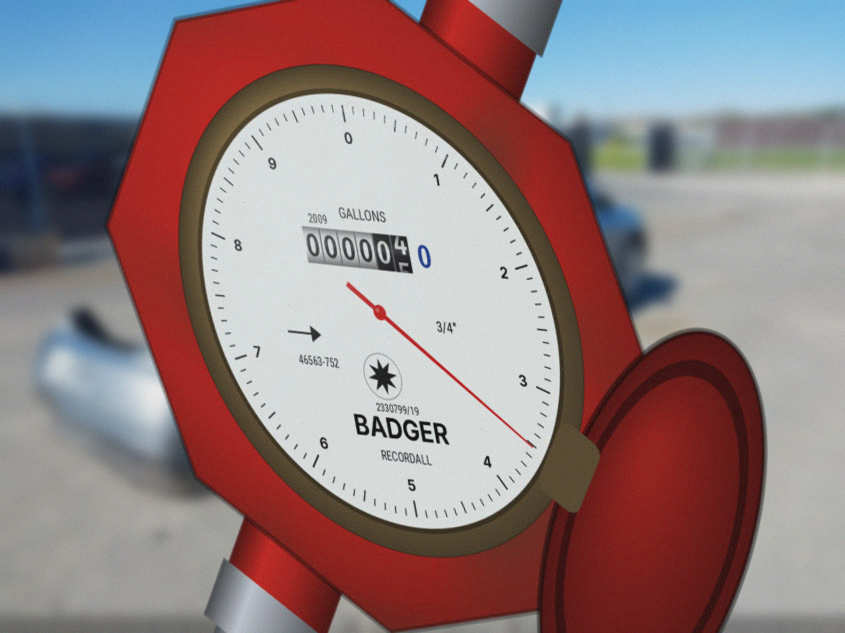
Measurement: 43.5 gal
